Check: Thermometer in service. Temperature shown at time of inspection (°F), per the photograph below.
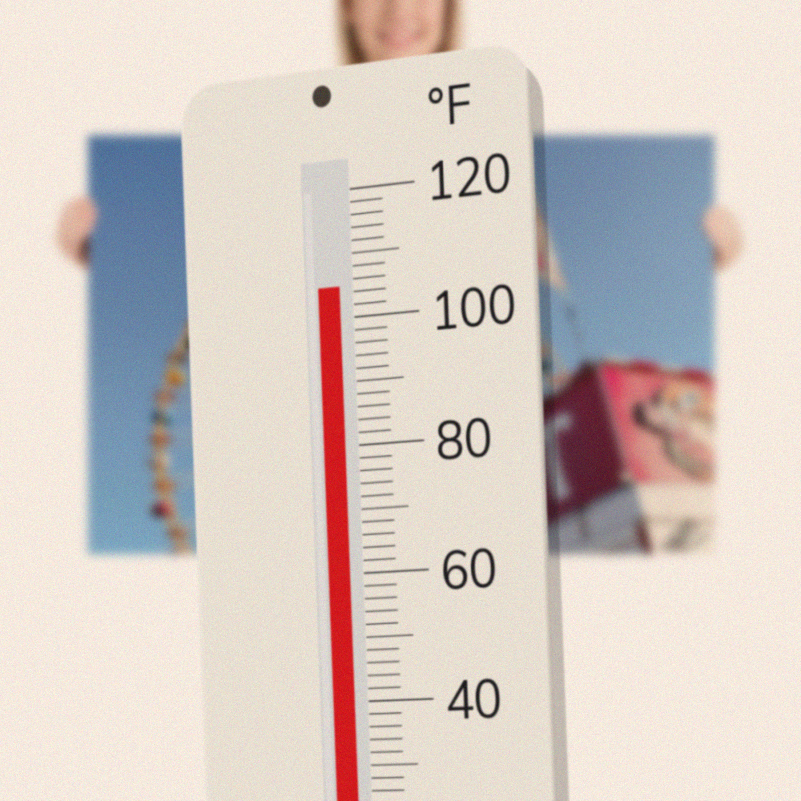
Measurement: 105 °F
